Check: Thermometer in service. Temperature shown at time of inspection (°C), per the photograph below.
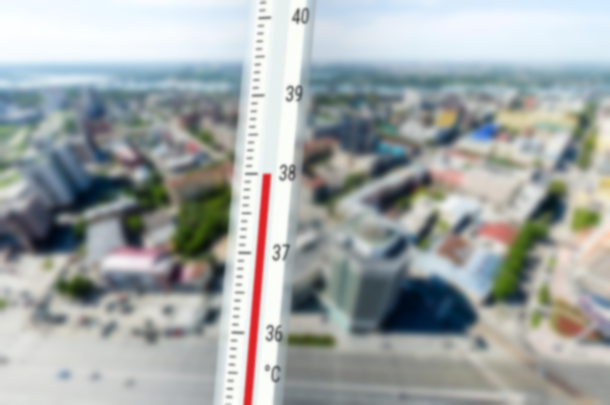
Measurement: 38 °C
